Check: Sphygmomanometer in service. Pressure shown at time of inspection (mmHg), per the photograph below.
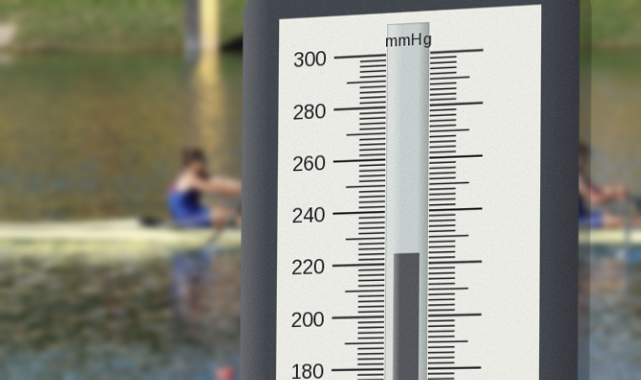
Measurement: 224 mmHg
